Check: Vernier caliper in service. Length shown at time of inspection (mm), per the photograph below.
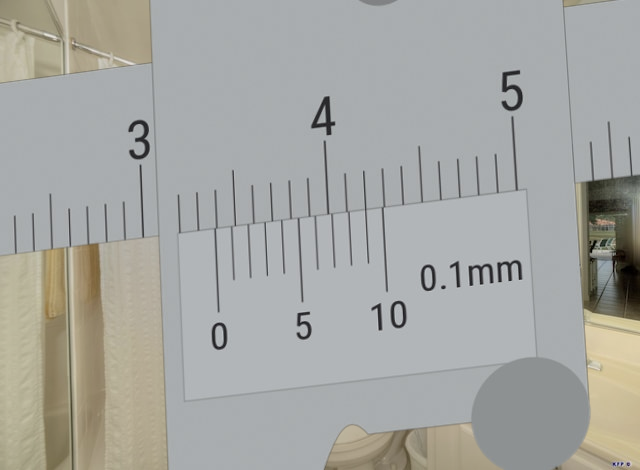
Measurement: 33.9 mm
